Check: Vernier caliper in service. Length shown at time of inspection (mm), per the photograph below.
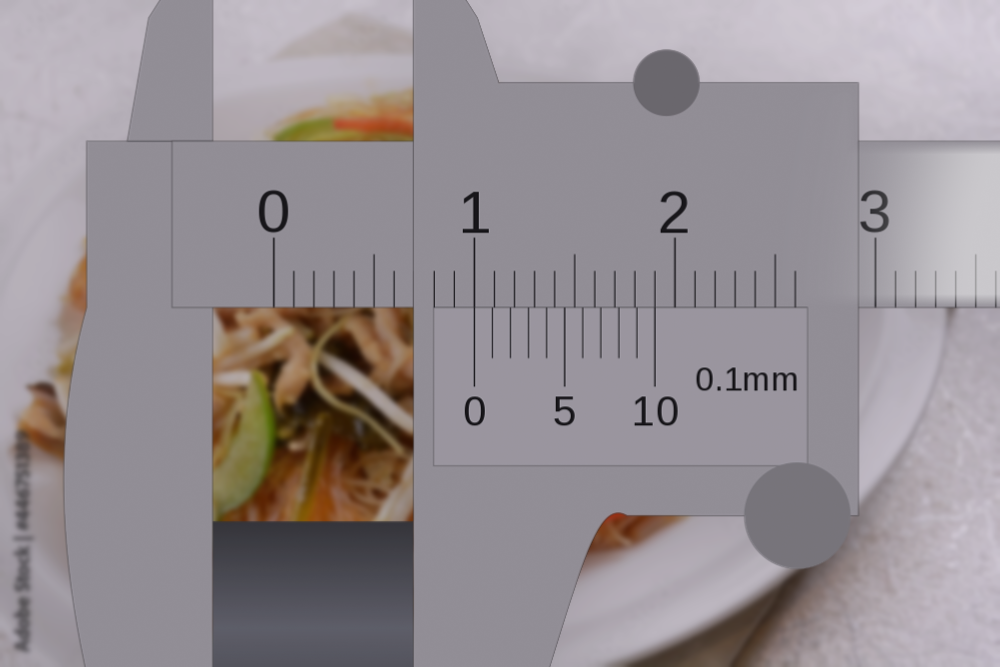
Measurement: 10.0 mm
